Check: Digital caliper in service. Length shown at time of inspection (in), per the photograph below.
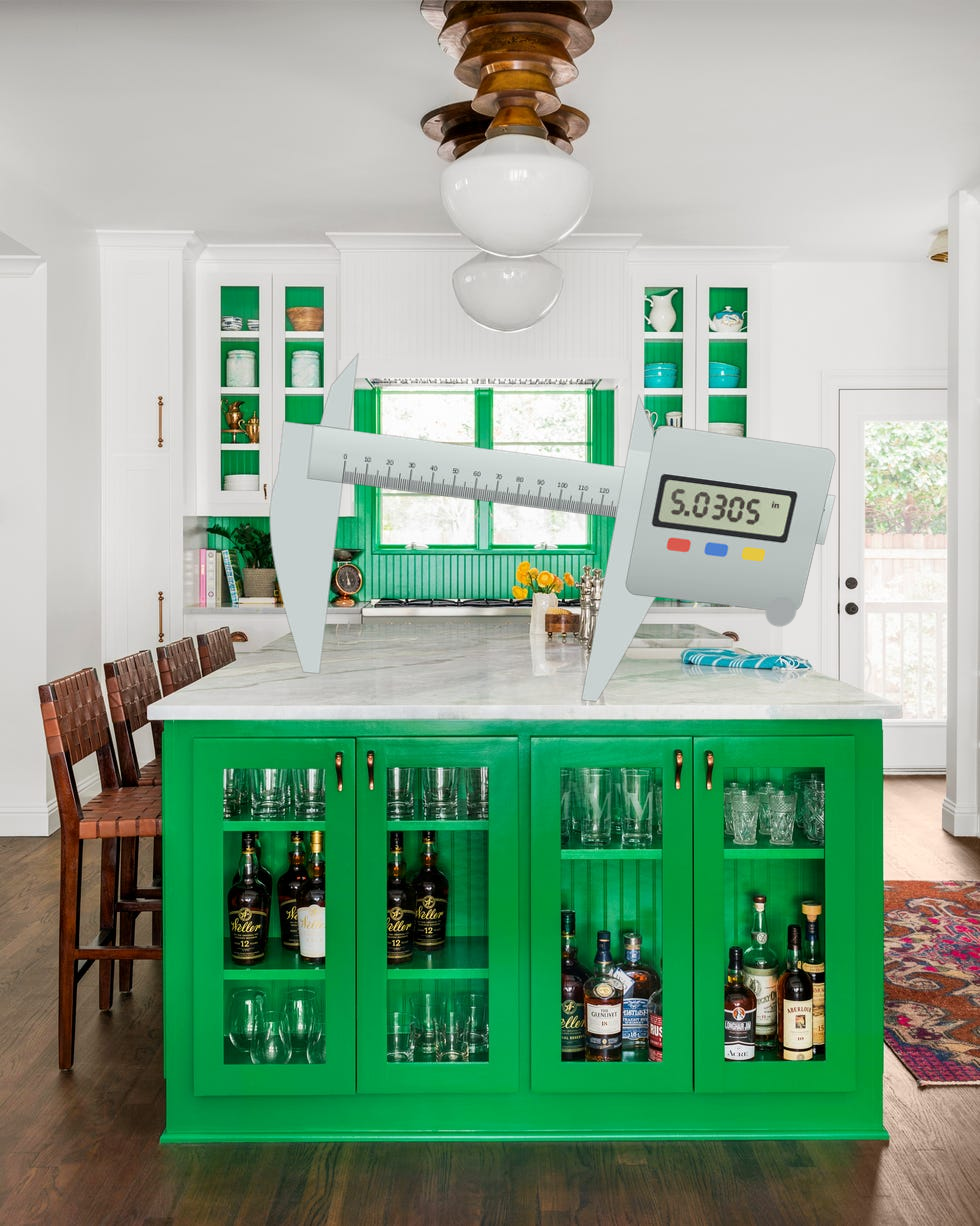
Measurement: 5.0305 in
